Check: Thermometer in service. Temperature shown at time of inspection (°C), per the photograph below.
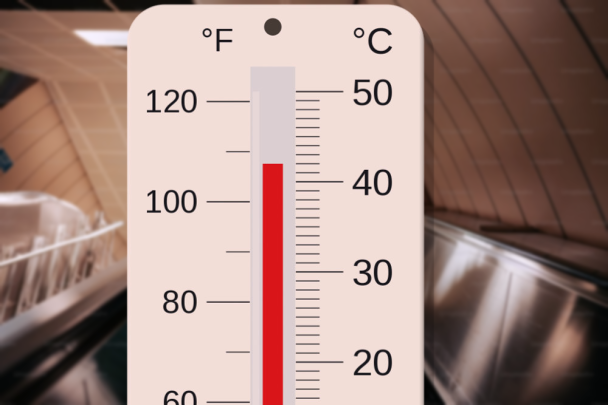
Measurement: 42 °C
